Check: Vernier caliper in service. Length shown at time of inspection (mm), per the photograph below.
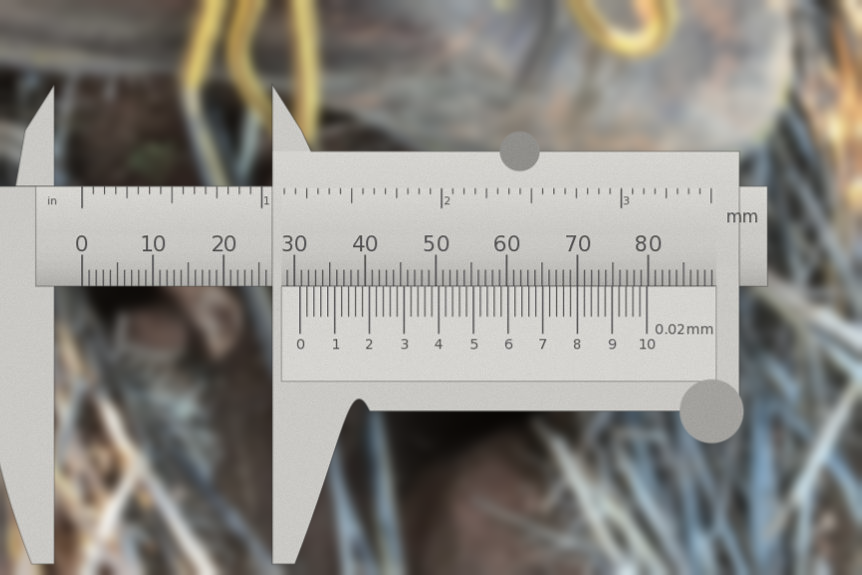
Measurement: 30.8 mm
